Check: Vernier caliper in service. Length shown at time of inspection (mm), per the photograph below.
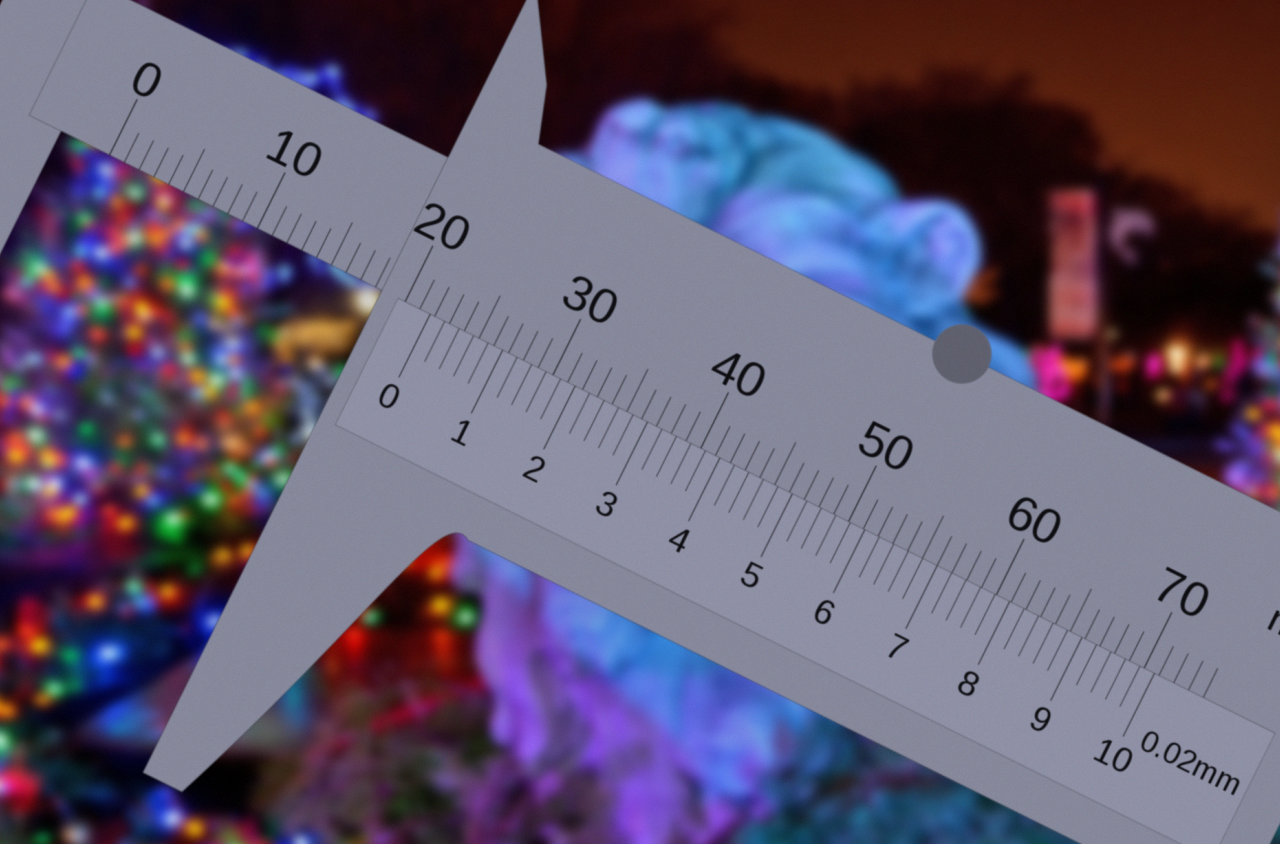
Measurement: 21.7 mm
